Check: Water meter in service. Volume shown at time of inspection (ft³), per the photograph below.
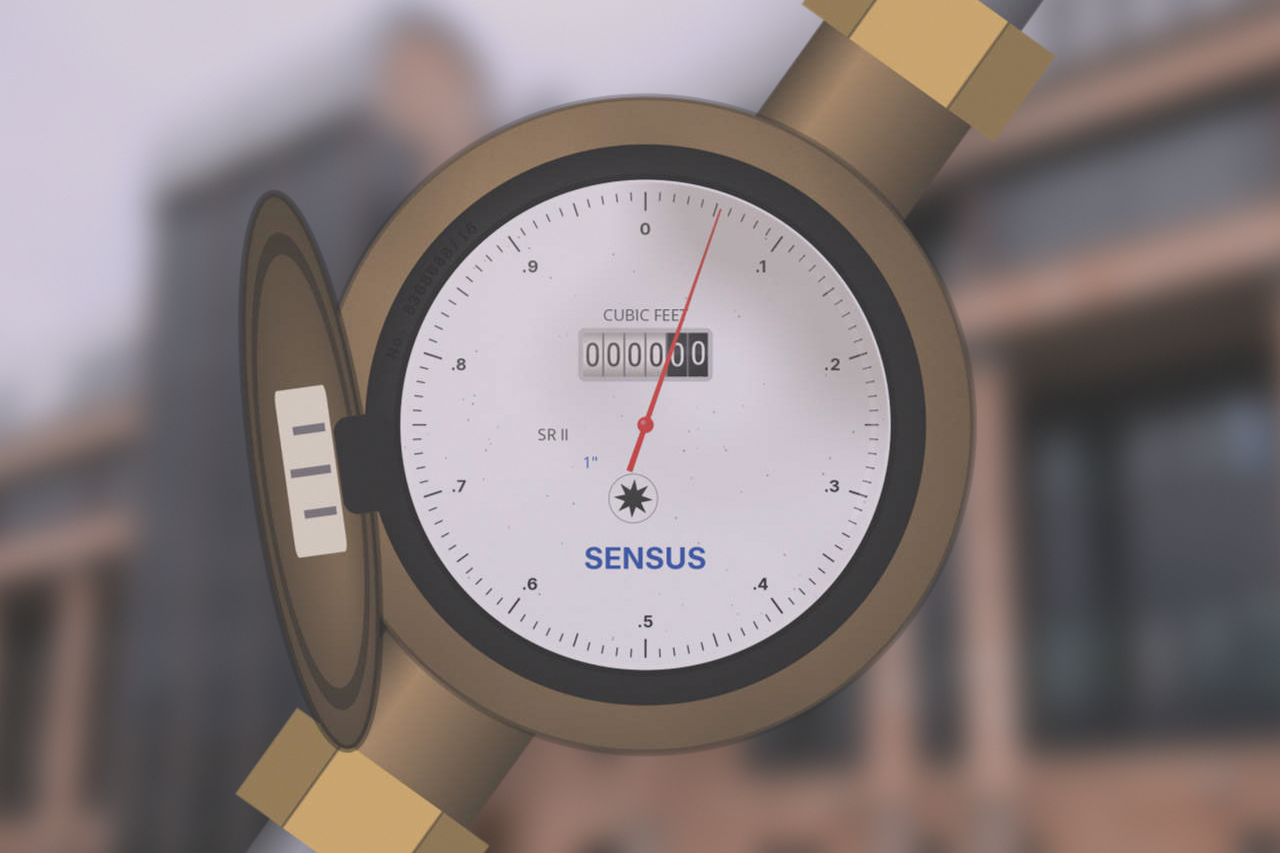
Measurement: 0.05 ft³
